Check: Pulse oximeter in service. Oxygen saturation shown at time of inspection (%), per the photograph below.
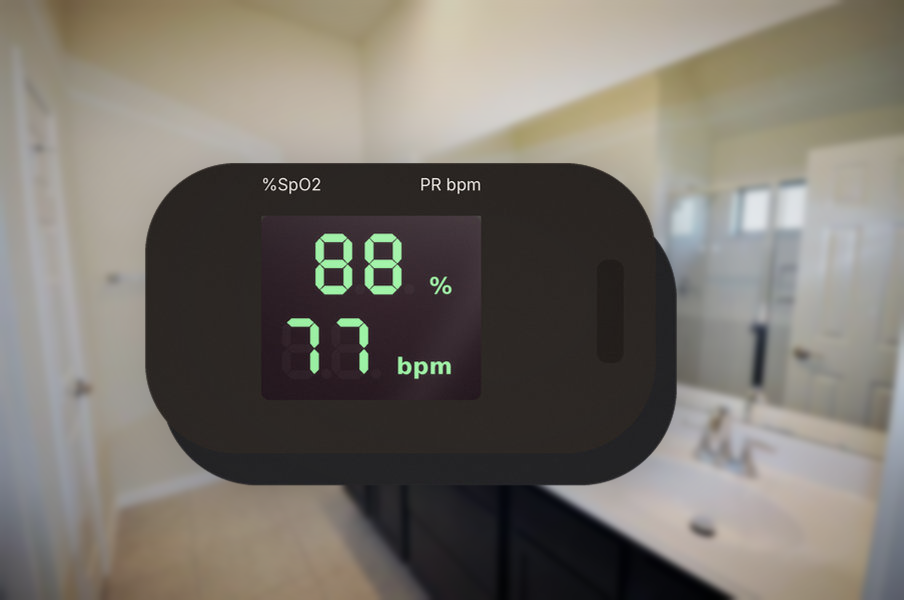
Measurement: 88 %
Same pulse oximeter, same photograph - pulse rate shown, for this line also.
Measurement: 77 bpm
